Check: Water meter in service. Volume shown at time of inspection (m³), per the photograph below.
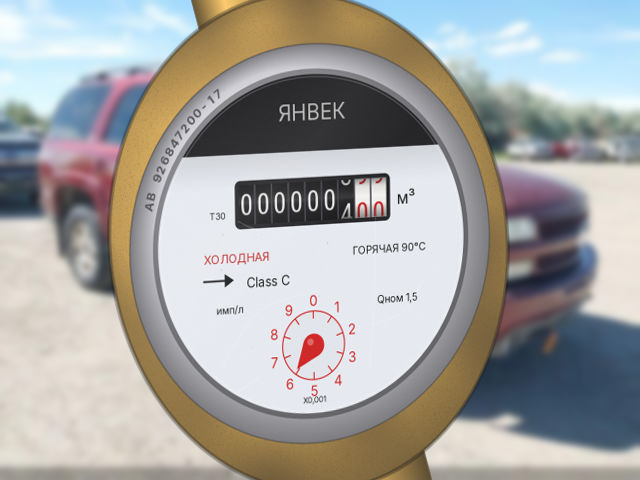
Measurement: 3.996 m³
